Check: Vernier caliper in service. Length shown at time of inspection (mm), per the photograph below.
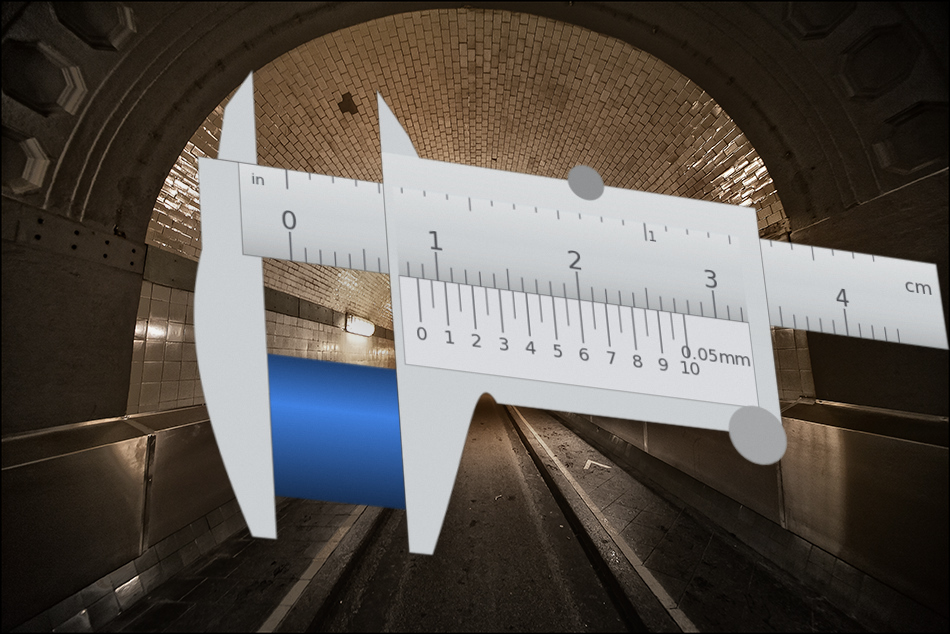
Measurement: 8.6 mm
